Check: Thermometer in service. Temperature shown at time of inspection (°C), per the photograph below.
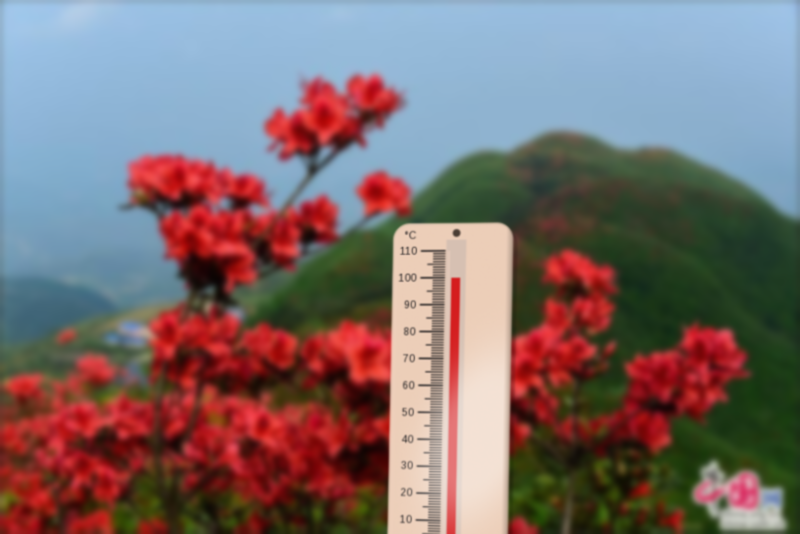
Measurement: 100 °C
